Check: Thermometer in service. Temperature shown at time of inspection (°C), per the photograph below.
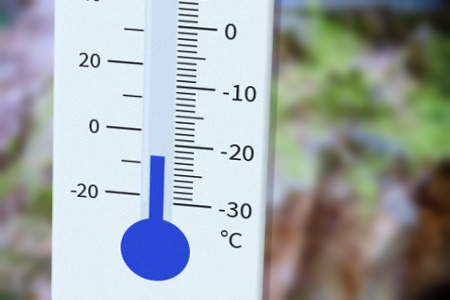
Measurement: -22 °C
